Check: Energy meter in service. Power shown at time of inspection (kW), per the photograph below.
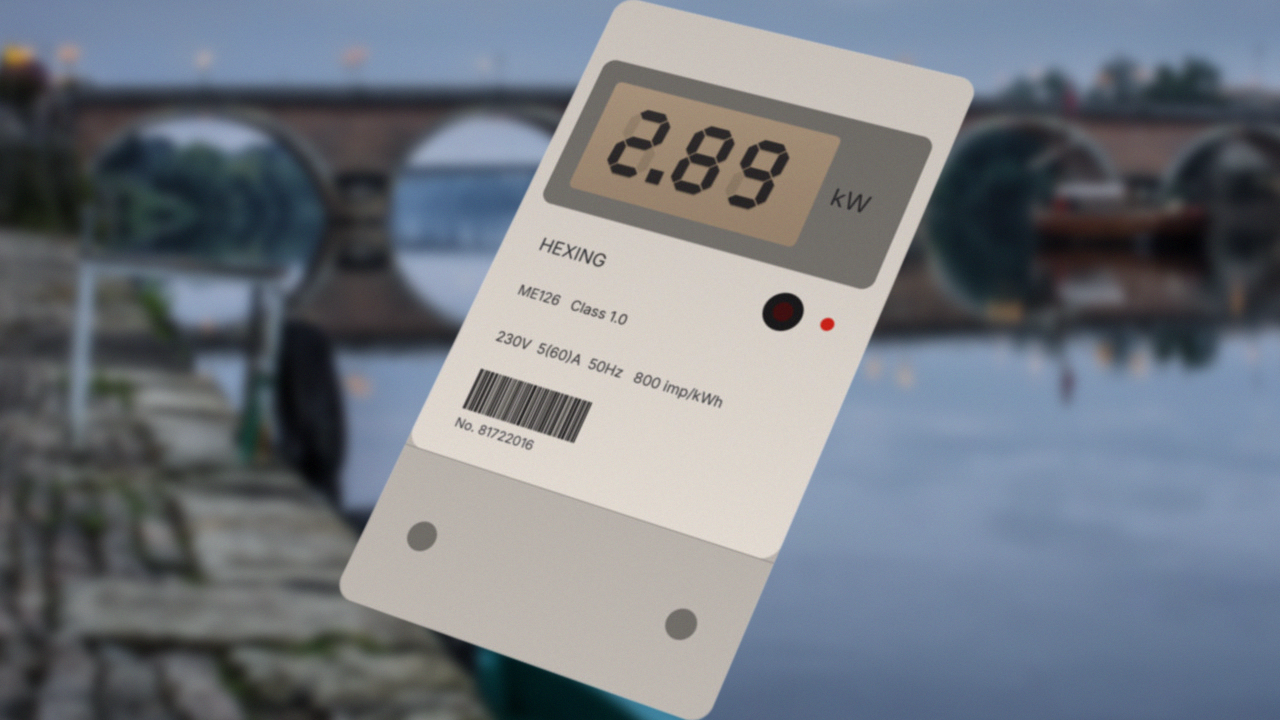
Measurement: 2.89 kW
